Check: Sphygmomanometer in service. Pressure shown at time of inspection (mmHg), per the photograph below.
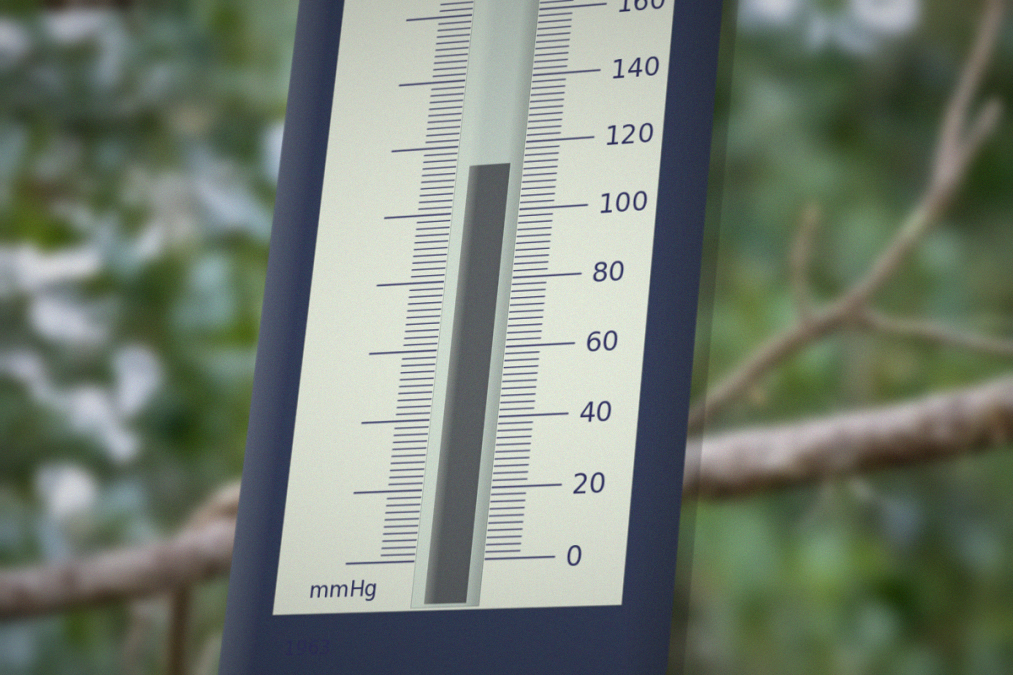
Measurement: 114 mmHg
